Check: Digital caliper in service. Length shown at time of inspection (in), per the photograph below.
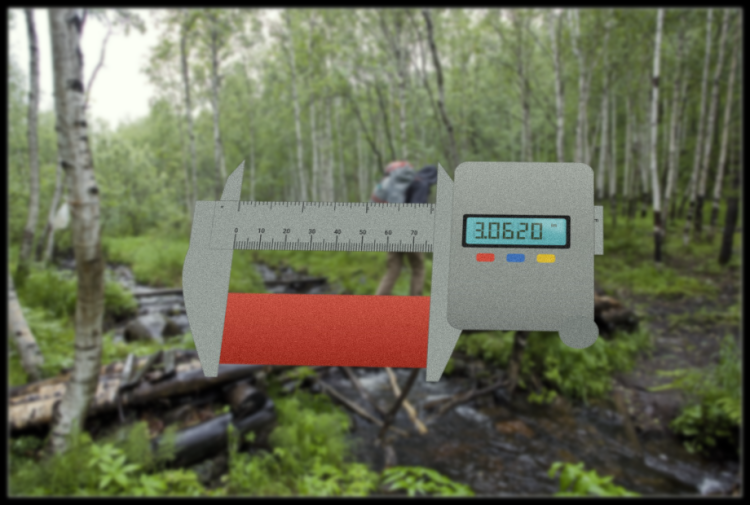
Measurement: 3.0620 in
